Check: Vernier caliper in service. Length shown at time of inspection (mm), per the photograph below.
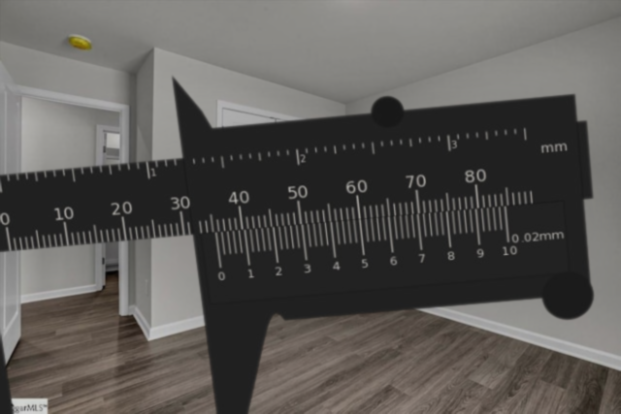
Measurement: 35.5 mm
